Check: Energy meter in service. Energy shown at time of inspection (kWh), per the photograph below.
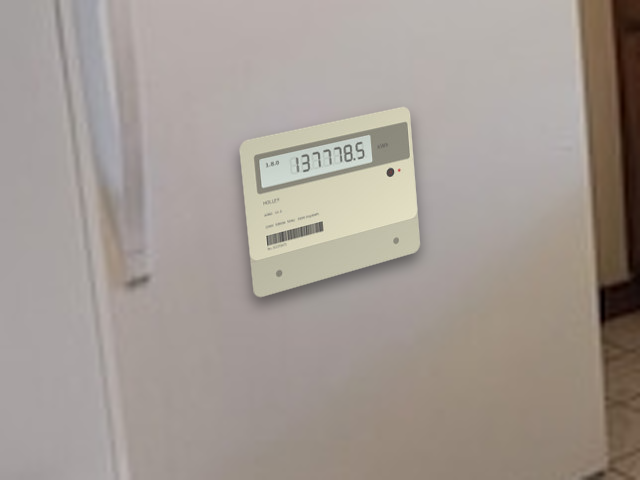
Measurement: 137778.5 kWh
